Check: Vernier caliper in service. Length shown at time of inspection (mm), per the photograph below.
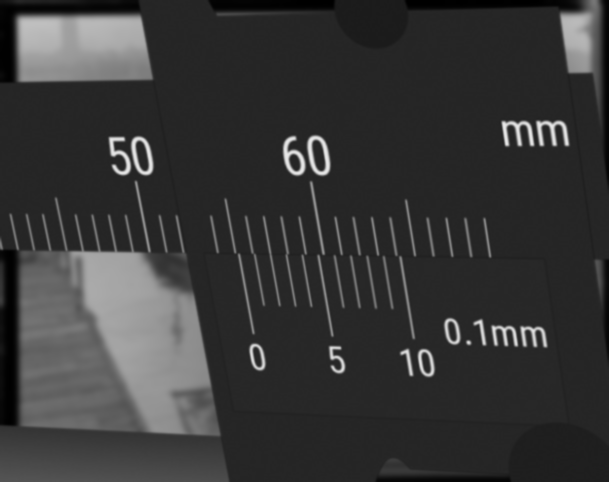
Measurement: 55.2 mm
